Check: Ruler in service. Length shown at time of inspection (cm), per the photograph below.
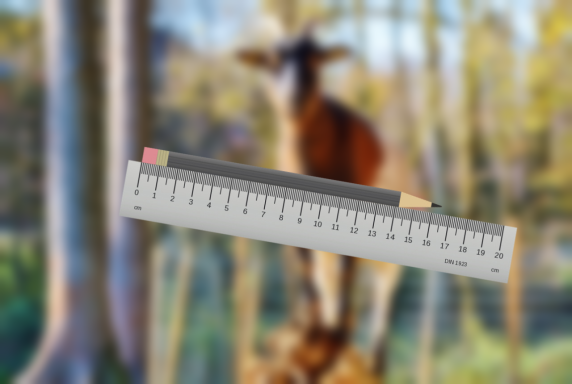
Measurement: 16.5 cm
